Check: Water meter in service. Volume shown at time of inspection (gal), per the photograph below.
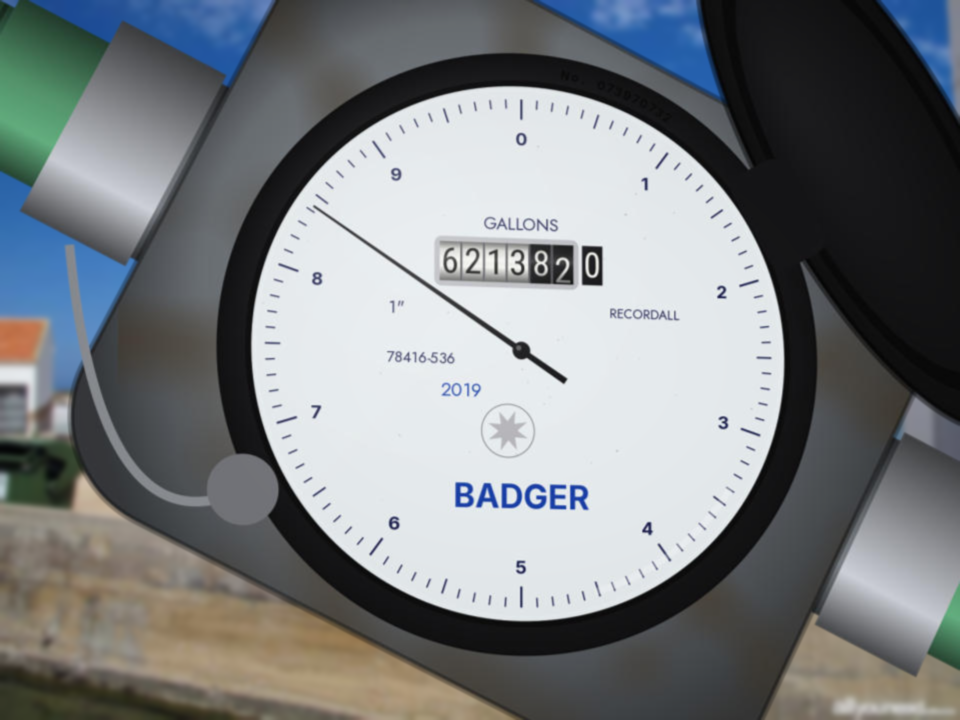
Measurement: 6213818.4 gal
